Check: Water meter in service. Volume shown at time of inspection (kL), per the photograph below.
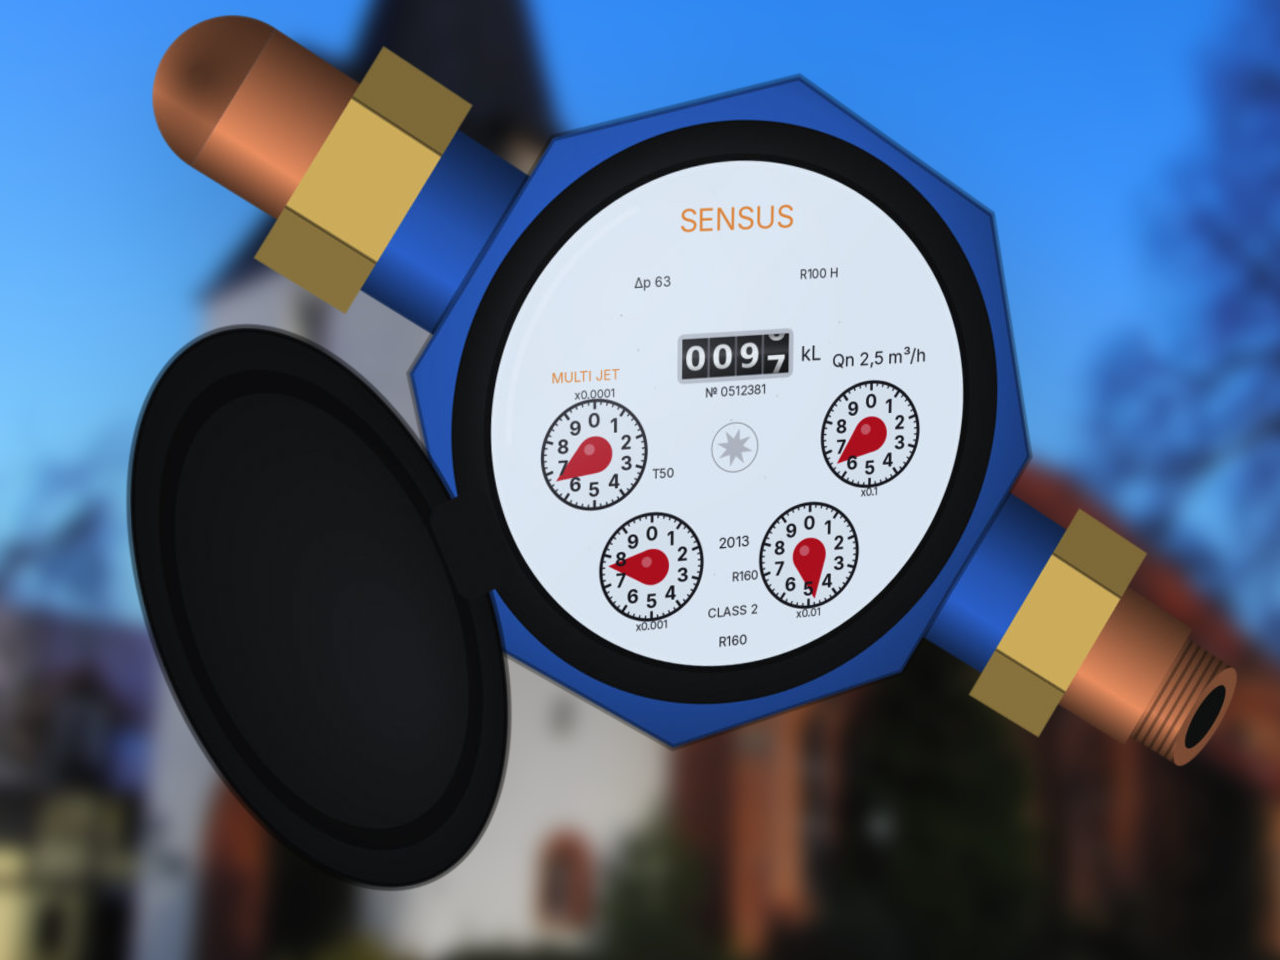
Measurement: 96.6476 kL
